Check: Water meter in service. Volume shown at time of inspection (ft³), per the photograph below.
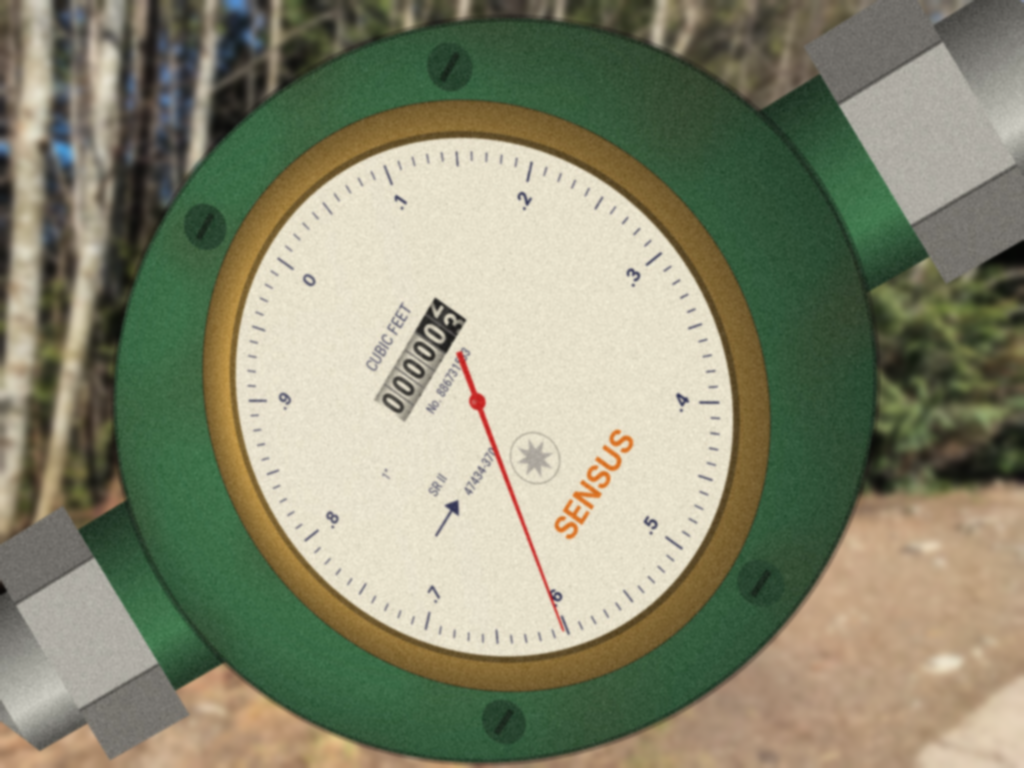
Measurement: 2.60 ft³
